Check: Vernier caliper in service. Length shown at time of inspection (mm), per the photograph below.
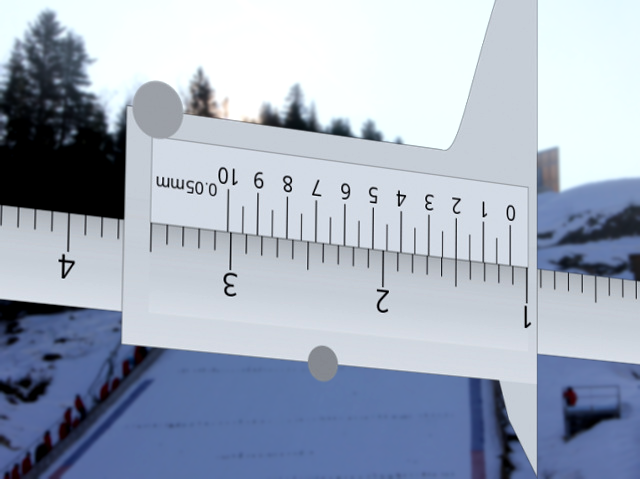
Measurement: 11.2 mm
